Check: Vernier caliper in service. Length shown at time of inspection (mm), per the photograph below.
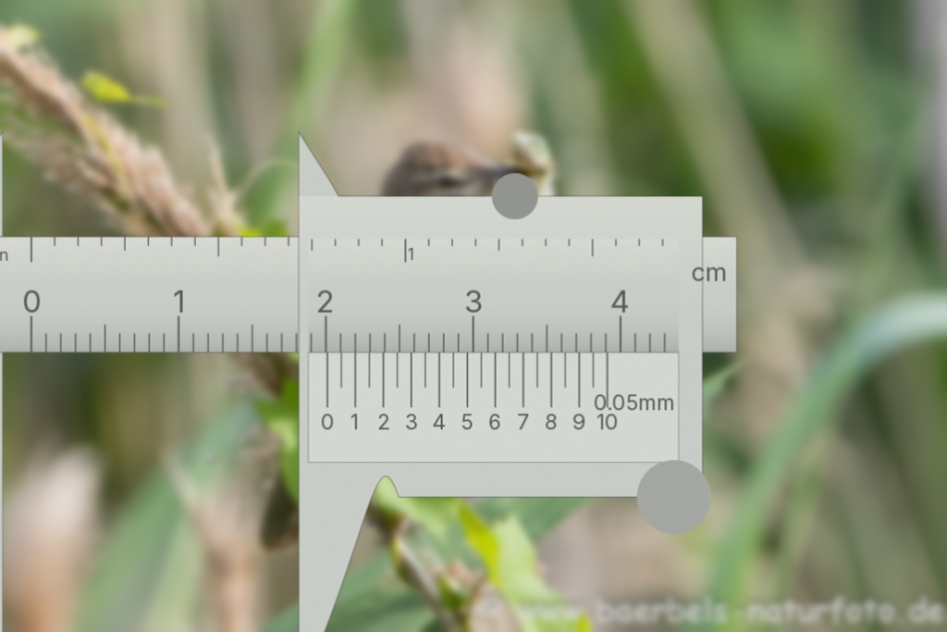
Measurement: 20.1 mm
